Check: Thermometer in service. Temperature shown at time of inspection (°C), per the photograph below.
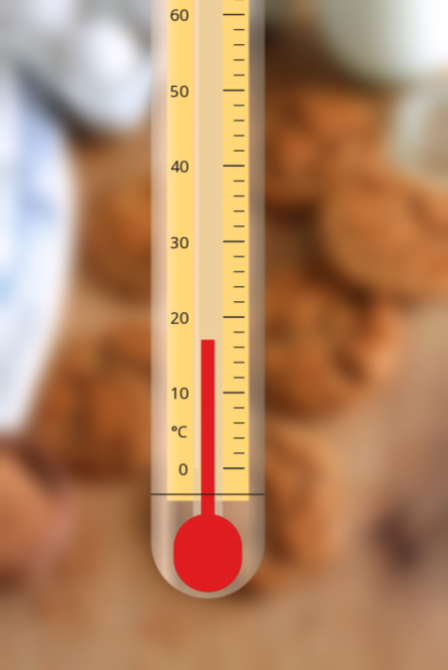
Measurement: 17 °C
